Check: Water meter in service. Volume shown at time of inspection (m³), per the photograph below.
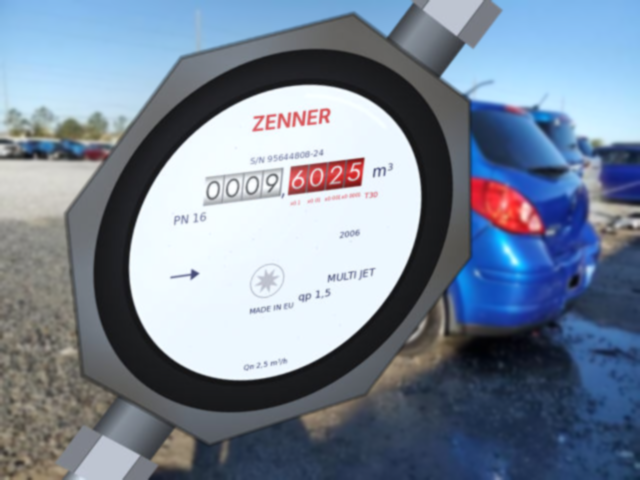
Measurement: 9.6025 m³
